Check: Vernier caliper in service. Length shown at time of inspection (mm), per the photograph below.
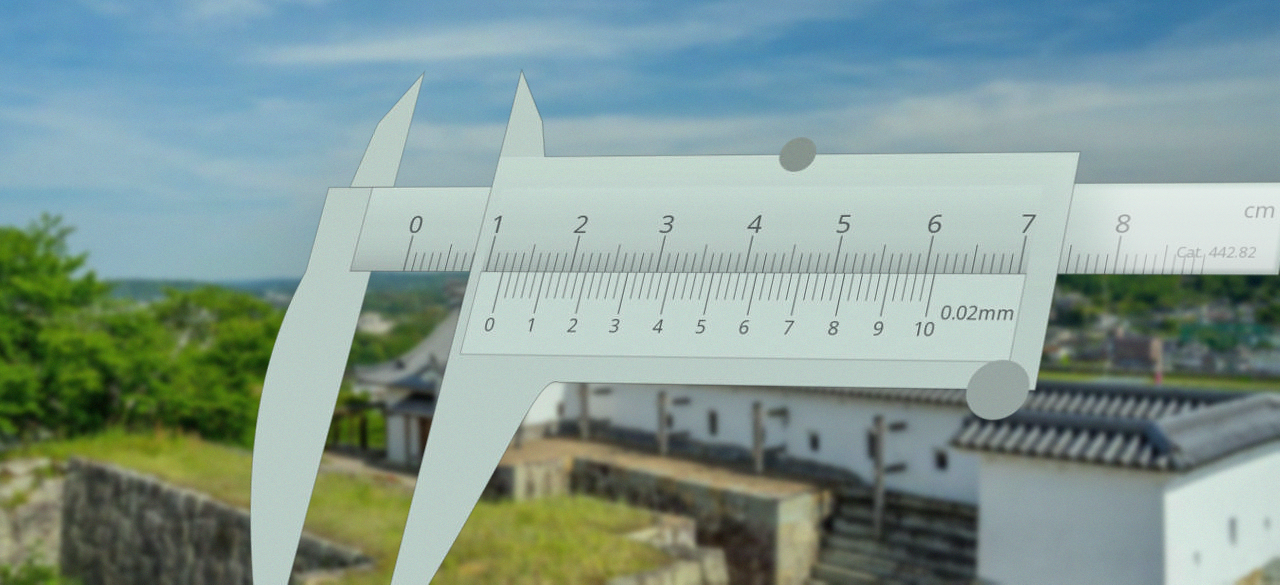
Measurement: 12.0 mm
